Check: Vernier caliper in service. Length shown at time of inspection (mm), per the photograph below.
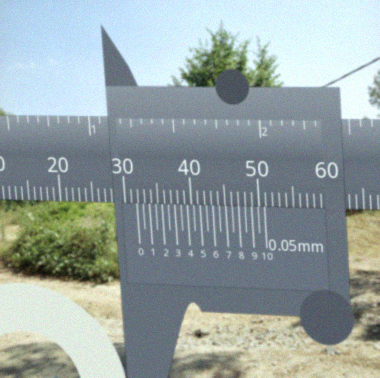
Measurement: 31.8 mm
